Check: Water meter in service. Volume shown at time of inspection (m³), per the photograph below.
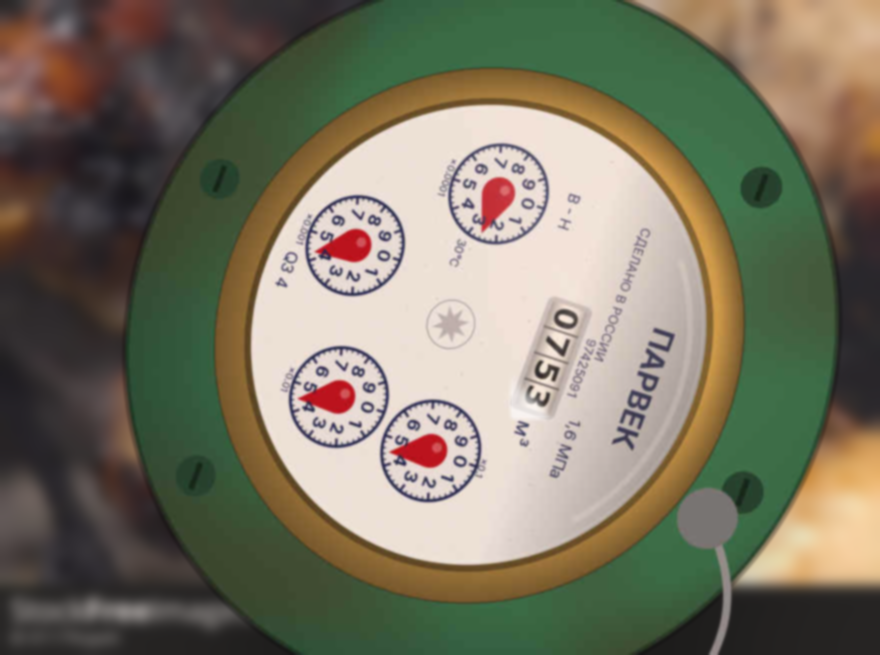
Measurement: 753.4442 m³
